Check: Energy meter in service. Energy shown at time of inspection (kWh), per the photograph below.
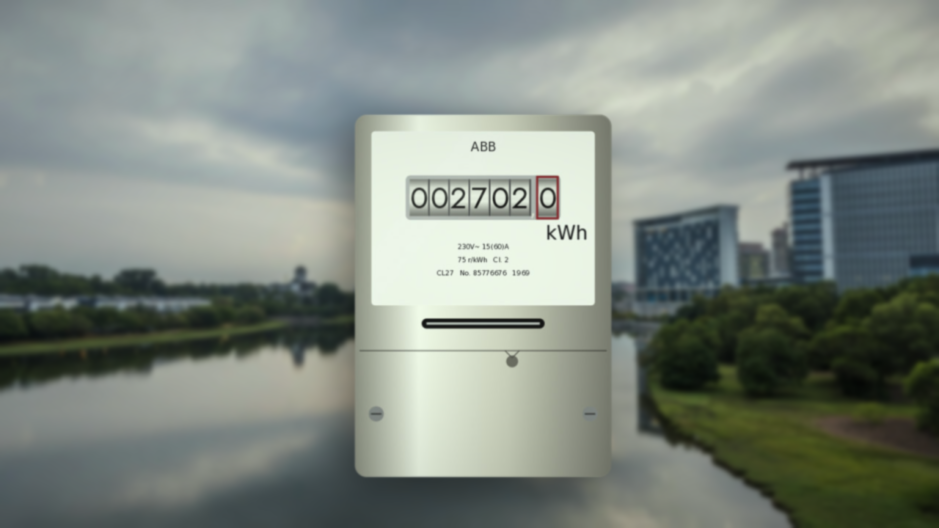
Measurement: 2702.0 kWh
